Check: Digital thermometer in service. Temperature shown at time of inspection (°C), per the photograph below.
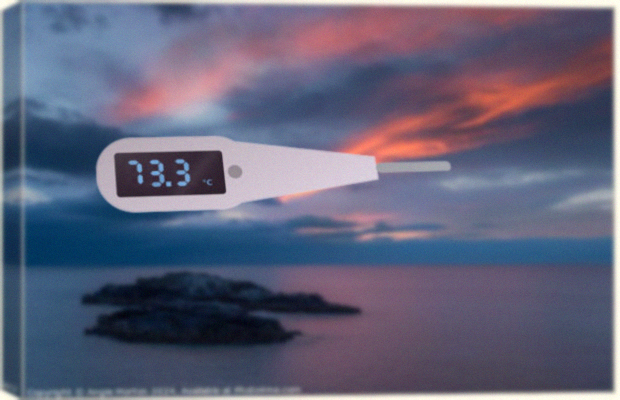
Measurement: 73.3 °C
